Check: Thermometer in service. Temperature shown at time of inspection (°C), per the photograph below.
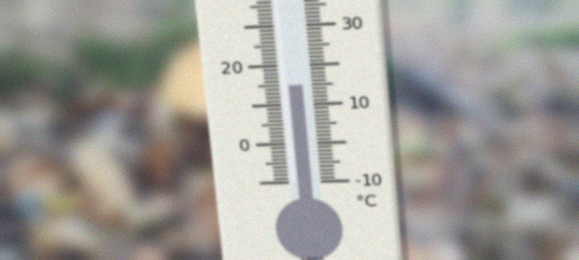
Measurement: 15 °C
